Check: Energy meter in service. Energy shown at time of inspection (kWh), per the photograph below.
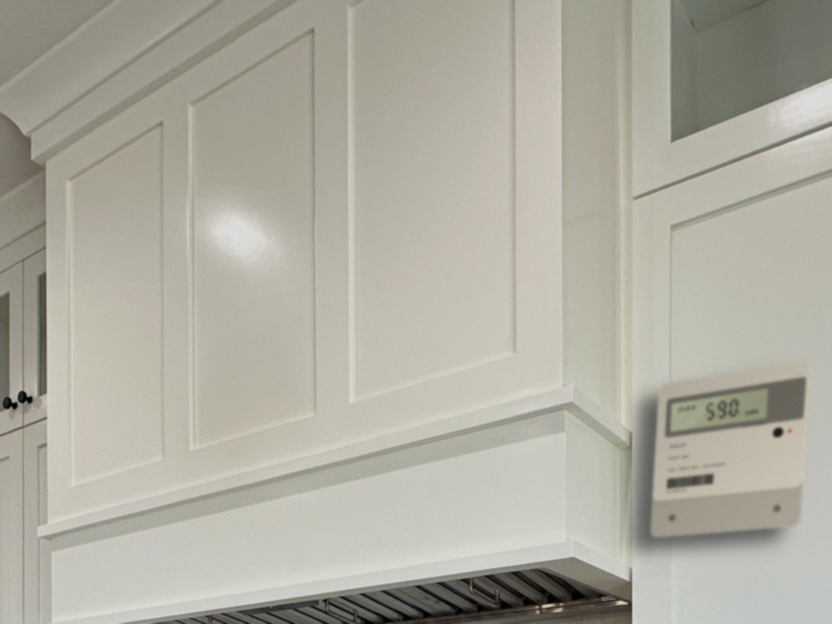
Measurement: 590 kWh
